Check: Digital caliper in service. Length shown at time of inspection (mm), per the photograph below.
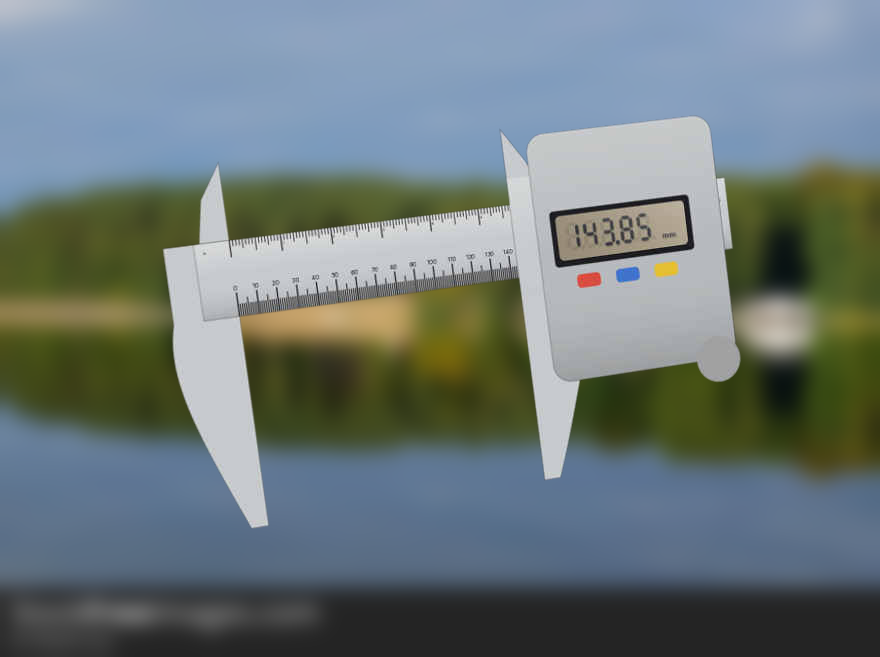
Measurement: 143.85 mm
